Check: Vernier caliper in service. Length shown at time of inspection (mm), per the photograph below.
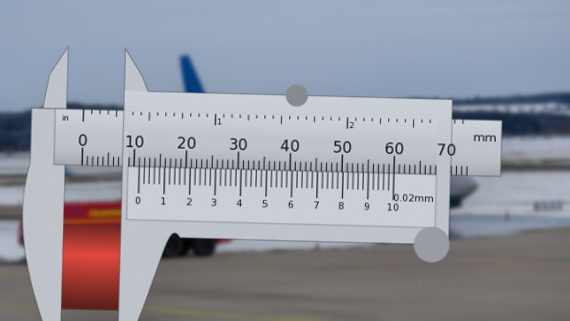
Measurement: 11.0 mm
